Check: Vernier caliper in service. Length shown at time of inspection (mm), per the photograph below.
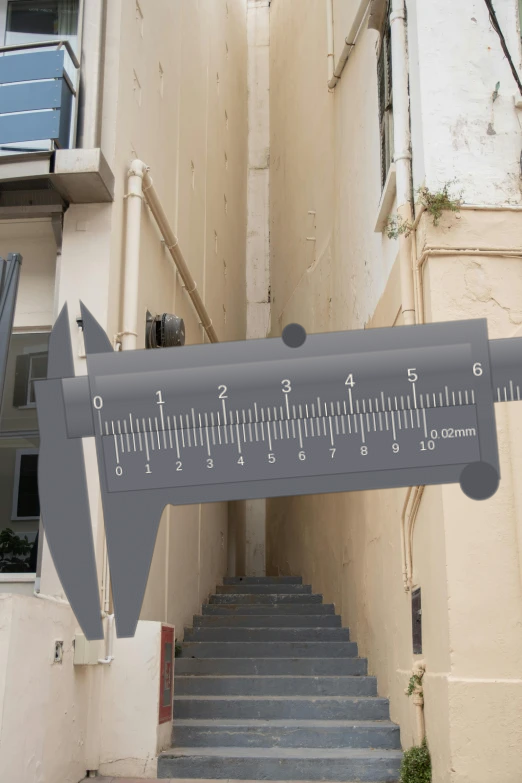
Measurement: 2.2 mm
